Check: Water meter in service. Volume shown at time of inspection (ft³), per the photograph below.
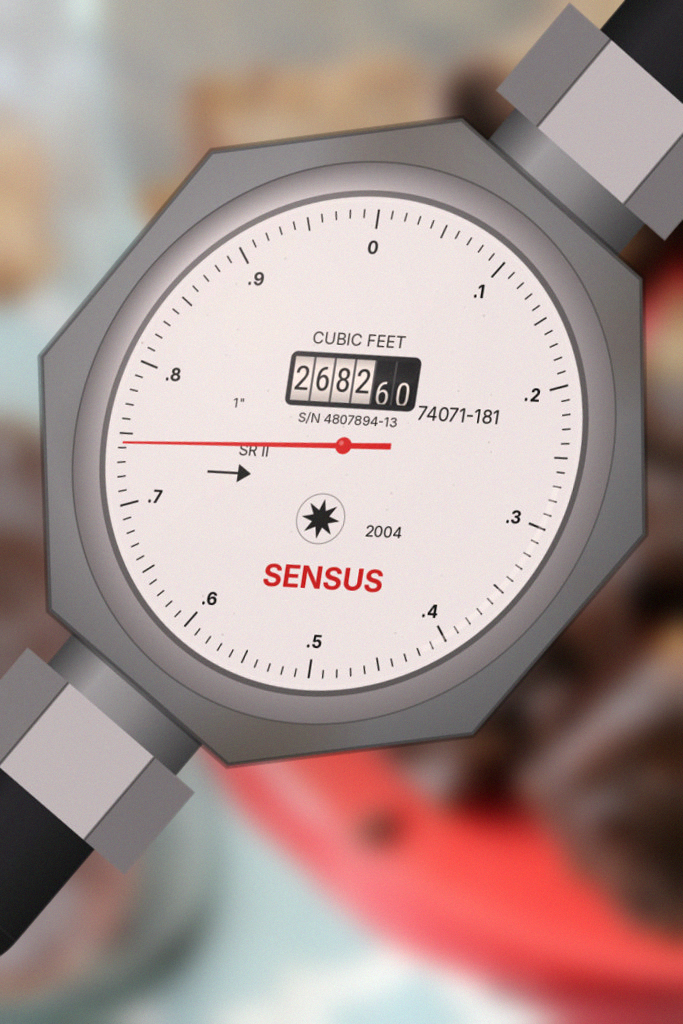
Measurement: 268259.74 ft³
